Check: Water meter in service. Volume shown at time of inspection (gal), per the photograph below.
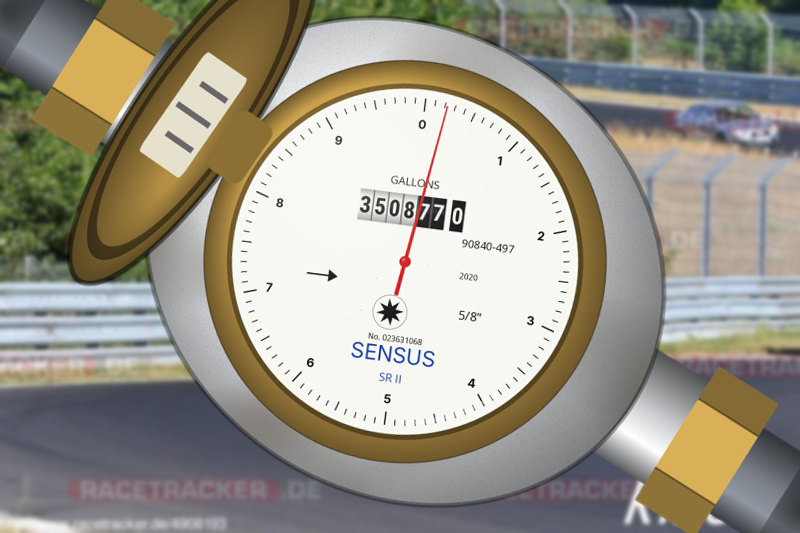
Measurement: 3508770.2 gal
